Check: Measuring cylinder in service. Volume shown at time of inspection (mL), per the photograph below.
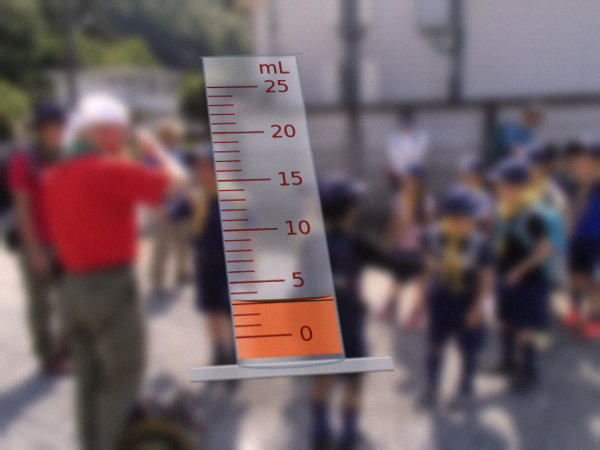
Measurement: 3 mL
